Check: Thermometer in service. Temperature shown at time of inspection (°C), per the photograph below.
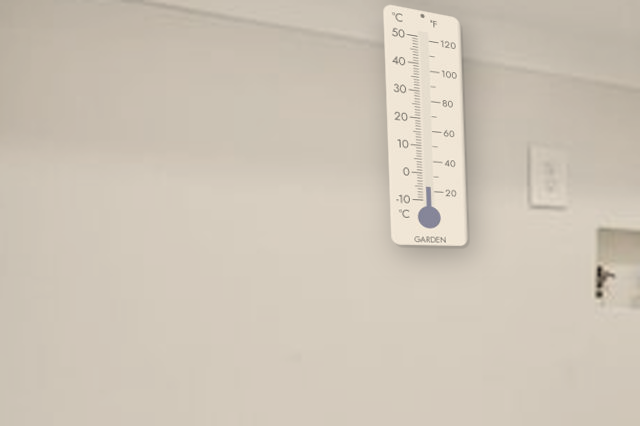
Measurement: -5 °C
